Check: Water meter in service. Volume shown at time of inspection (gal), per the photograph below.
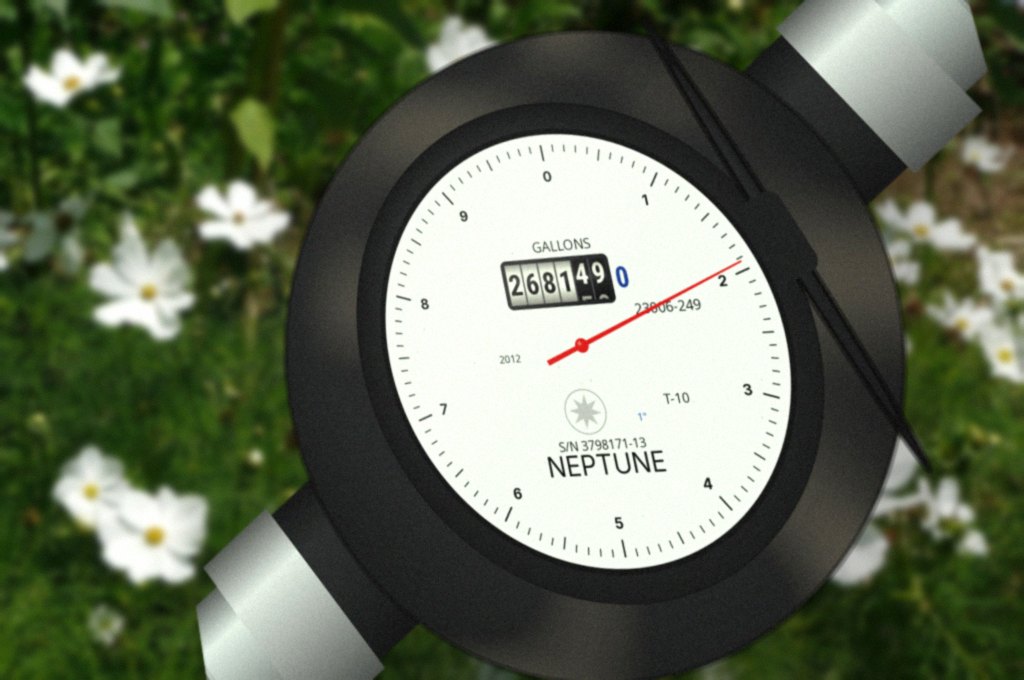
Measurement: 2681491.9 gal
